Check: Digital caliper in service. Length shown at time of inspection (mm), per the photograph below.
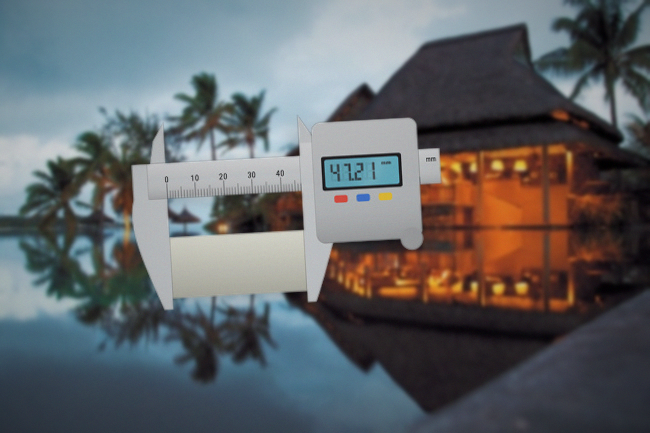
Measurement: 47.21 mm
